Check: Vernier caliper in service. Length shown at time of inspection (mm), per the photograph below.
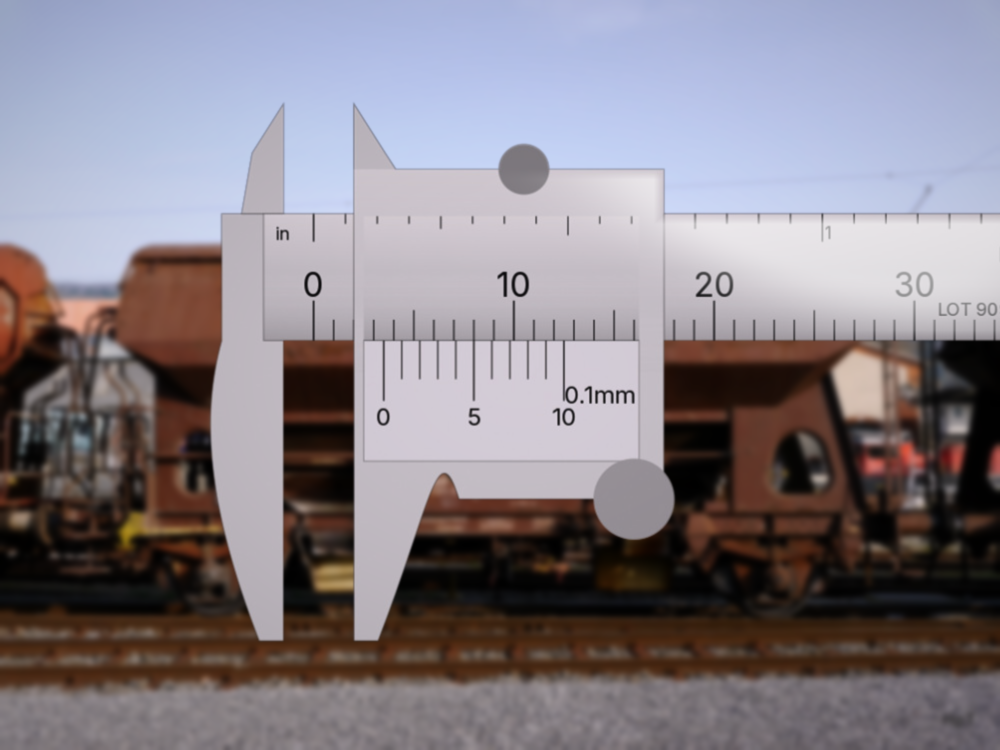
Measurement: 3.5 mm
